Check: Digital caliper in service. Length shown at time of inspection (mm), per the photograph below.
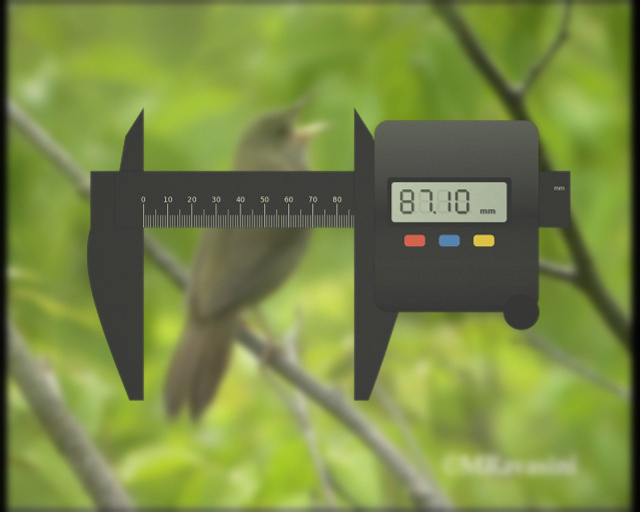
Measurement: 87.10 mm
